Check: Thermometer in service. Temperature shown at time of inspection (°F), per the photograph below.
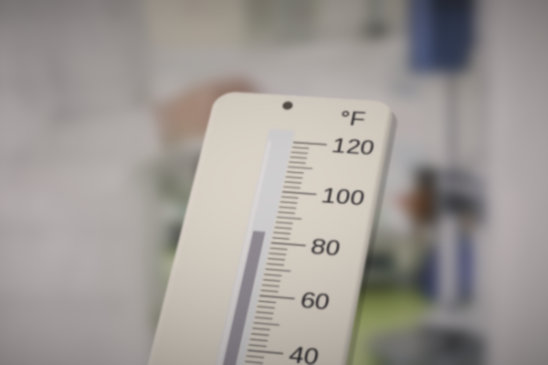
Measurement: 84 °F
